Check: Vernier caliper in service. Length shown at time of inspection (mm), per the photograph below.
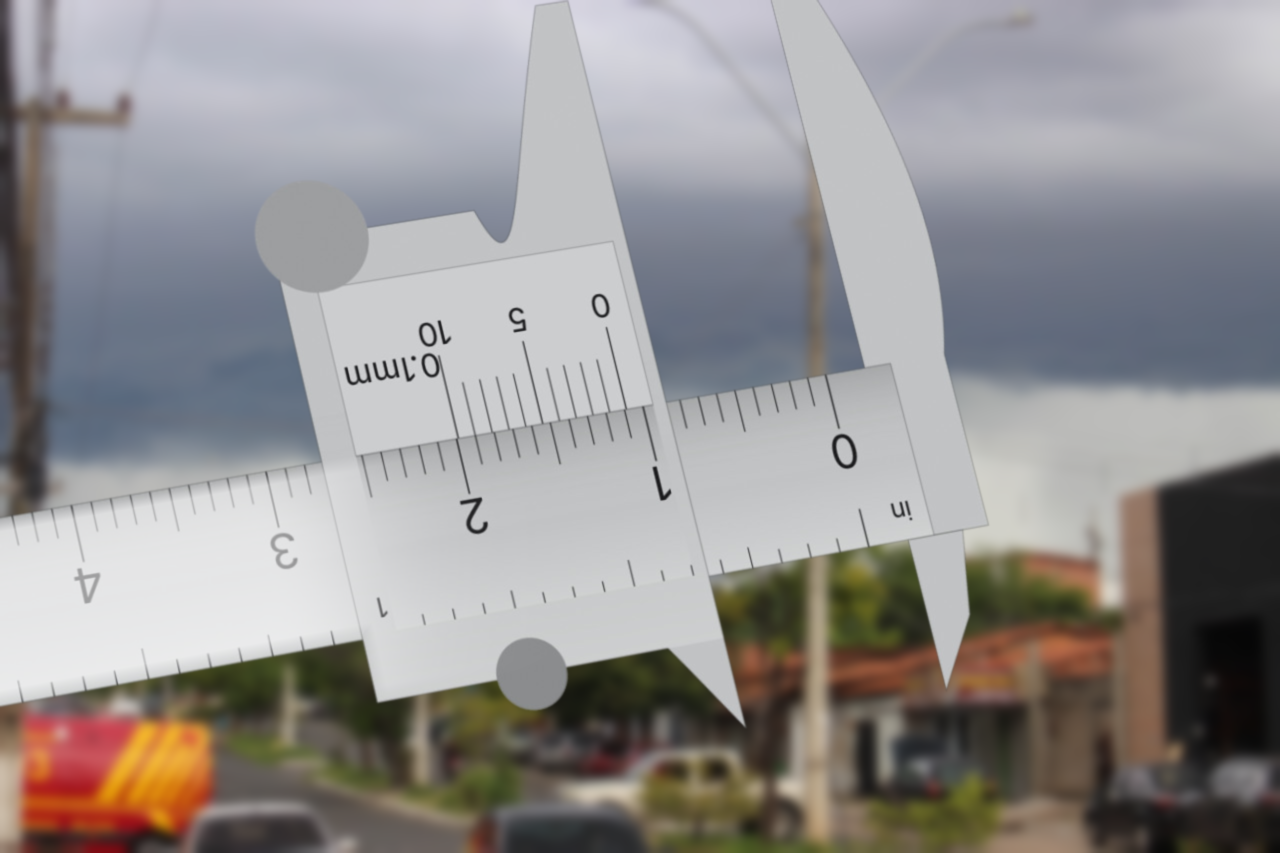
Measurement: 10.9 mm
